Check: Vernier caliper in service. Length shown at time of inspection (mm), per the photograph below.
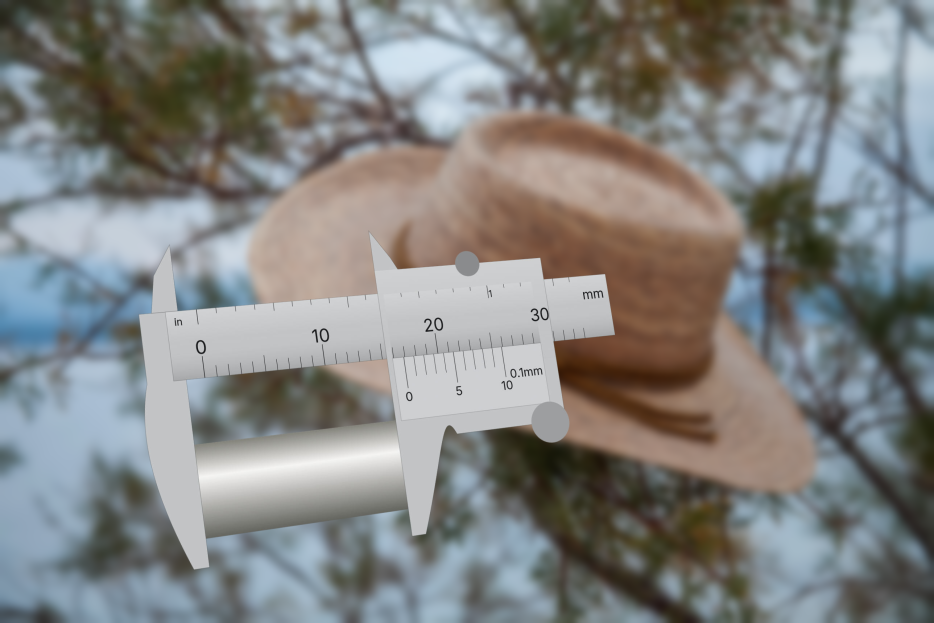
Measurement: 16.9 mm
